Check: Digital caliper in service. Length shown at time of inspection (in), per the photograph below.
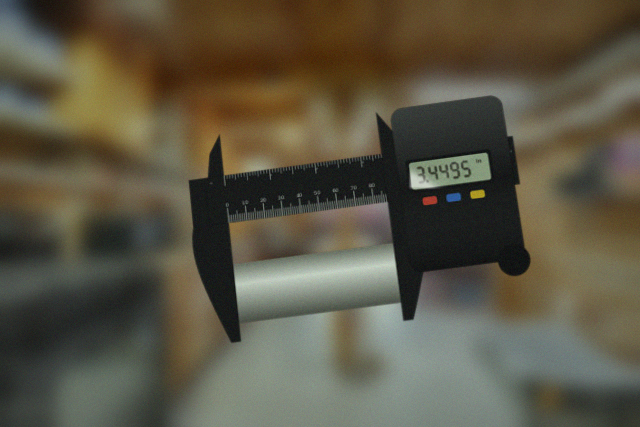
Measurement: 3.4495 in
